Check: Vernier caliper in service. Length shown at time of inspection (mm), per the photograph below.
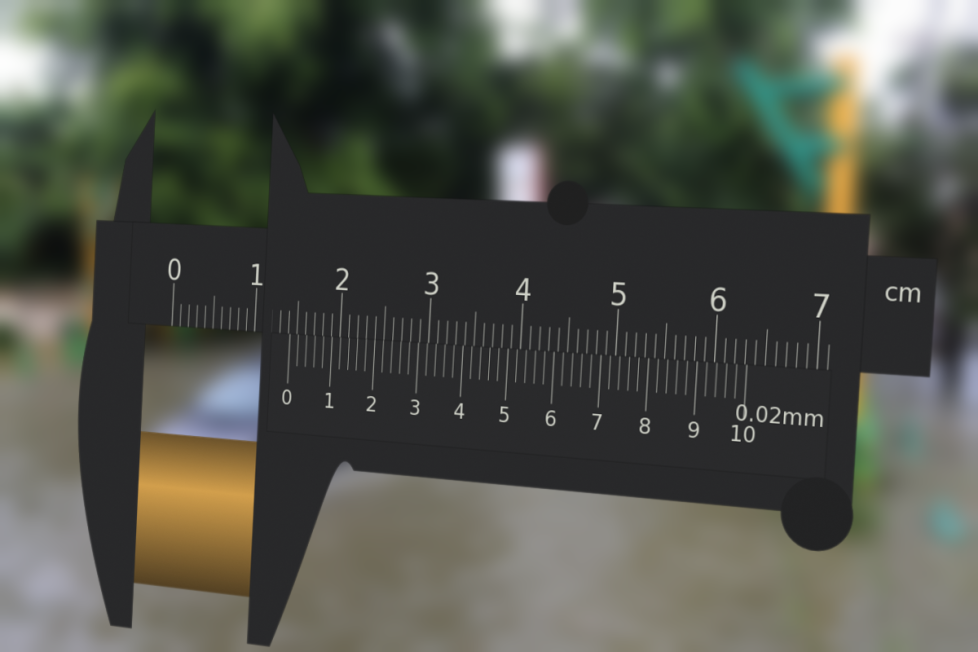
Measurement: 14.2 mm
